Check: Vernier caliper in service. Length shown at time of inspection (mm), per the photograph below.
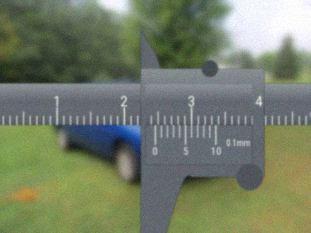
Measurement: 24.6 mm
